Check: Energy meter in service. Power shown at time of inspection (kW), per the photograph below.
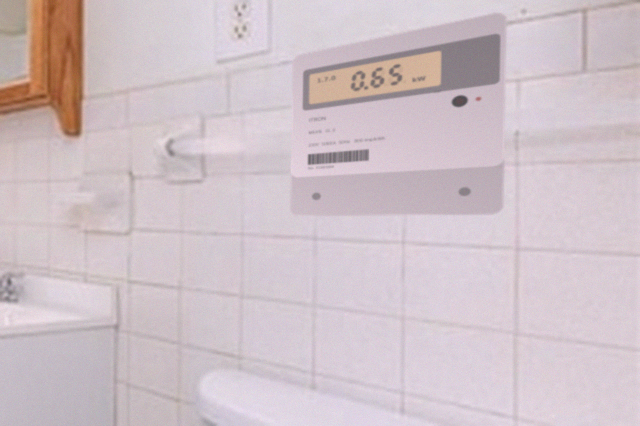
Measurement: 0.65 kW
